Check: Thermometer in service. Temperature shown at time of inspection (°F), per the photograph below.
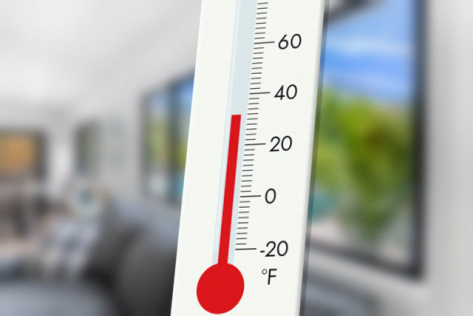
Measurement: 32 °F
